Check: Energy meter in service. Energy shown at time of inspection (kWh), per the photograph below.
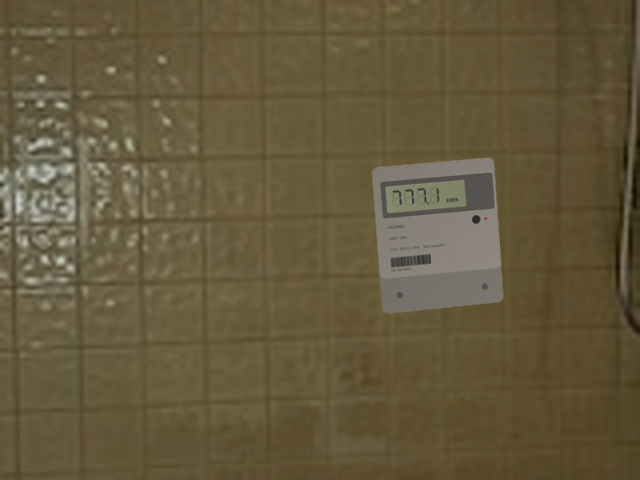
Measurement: 777.1 kWh
